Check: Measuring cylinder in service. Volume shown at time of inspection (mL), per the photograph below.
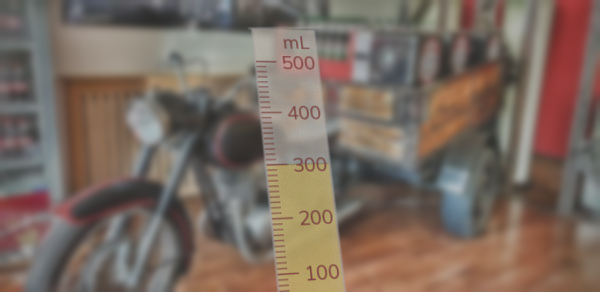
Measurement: 300 mL
